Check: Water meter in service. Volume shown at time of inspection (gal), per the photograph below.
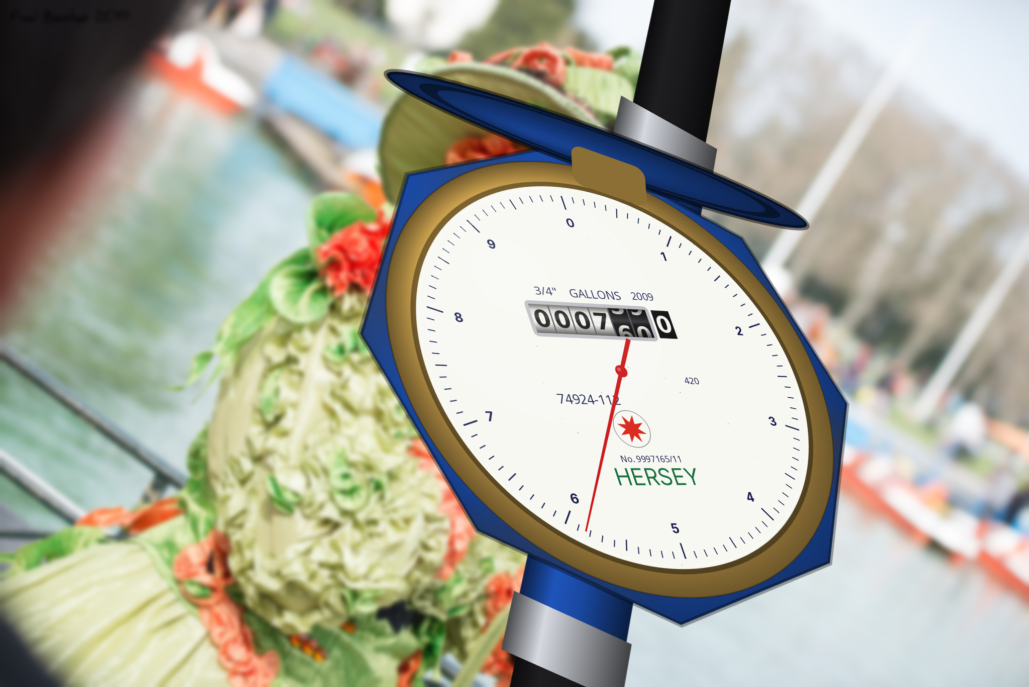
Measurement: 7595.8 gal
